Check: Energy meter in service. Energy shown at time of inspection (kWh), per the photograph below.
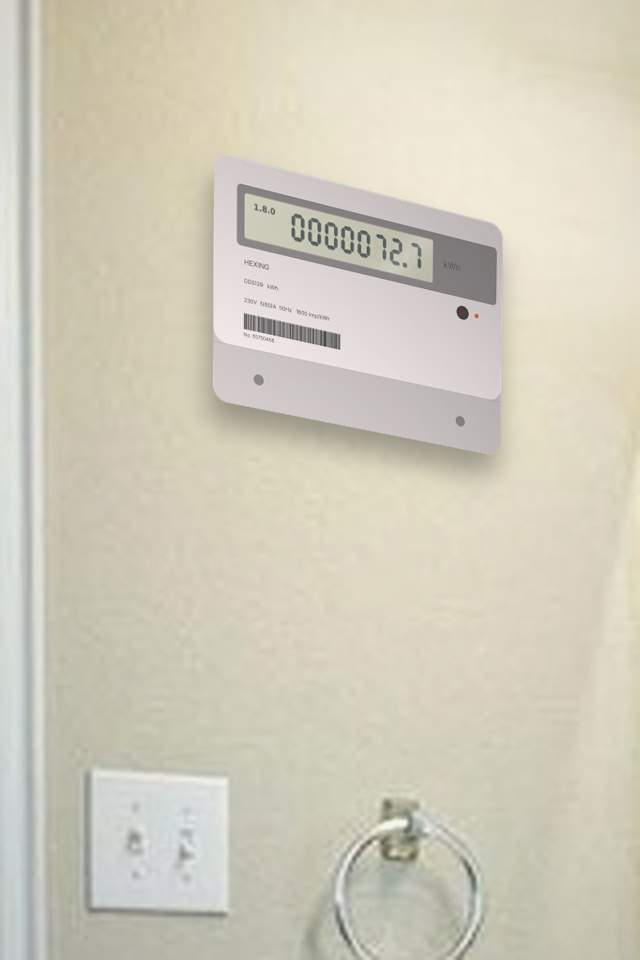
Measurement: 72.7 kWh
